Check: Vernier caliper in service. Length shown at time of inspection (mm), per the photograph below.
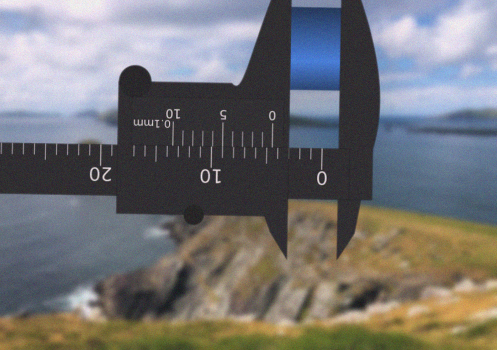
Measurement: 4.5 mm
